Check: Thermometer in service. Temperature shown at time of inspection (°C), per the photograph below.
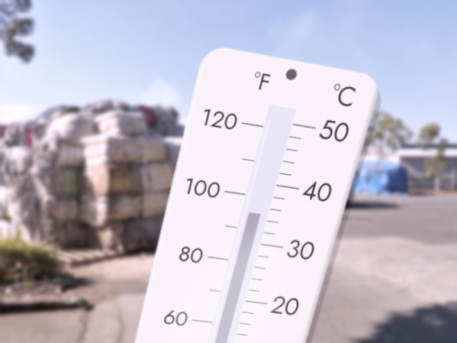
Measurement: 35 °C
